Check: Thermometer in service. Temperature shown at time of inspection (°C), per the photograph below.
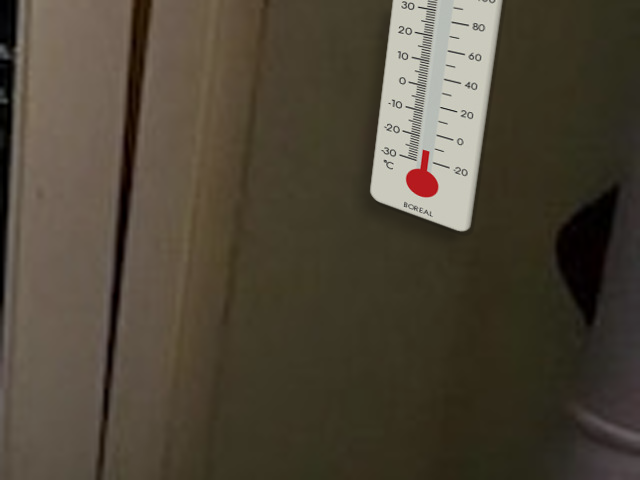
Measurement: -25 °C
